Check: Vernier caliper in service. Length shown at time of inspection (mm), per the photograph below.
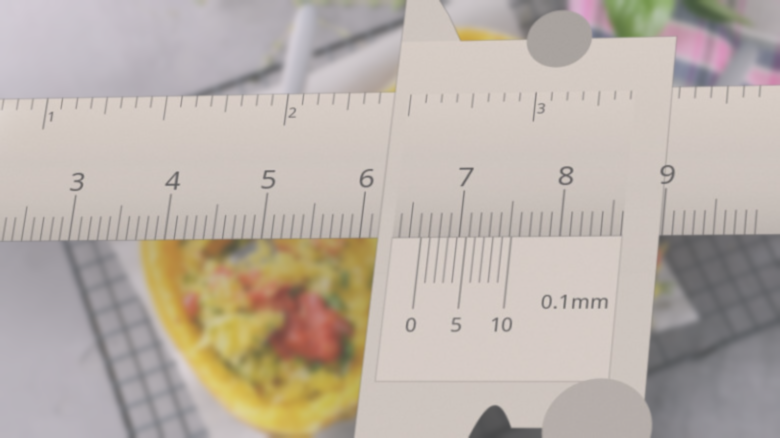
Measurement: 66.2 mm
